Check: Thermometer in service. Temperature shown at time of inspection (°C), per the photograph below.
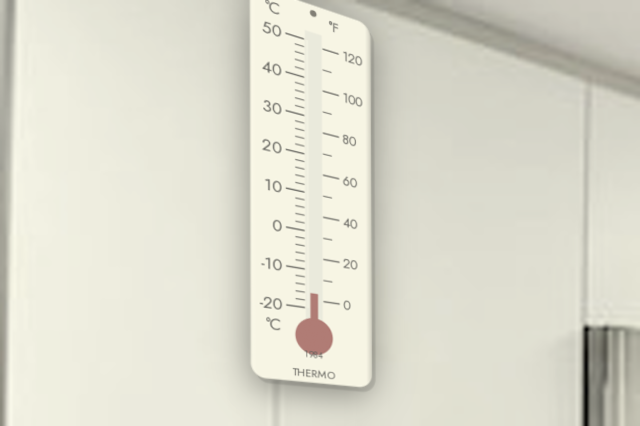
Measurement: -16 °C
